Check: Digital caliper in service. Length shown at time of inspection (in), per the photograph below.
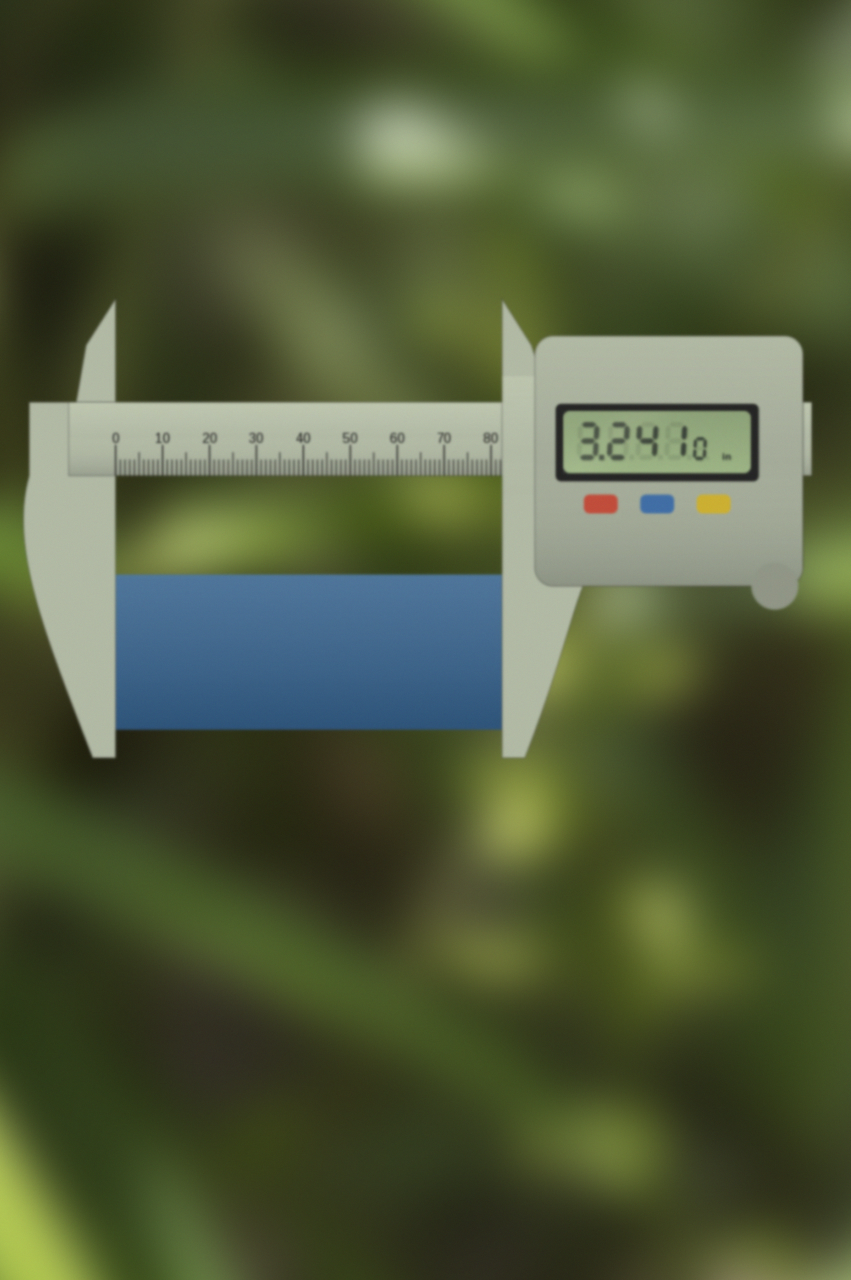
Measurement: 3.2410 in
